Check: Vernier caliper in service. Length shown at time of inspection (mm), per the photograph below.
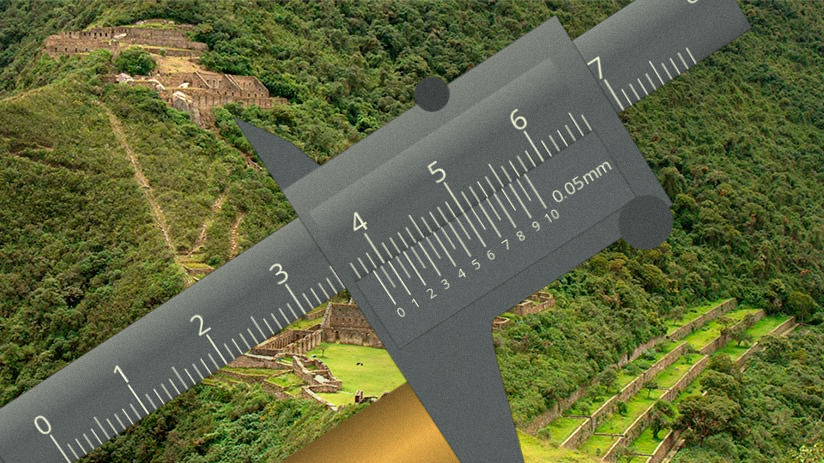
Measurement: 38.6 mm
